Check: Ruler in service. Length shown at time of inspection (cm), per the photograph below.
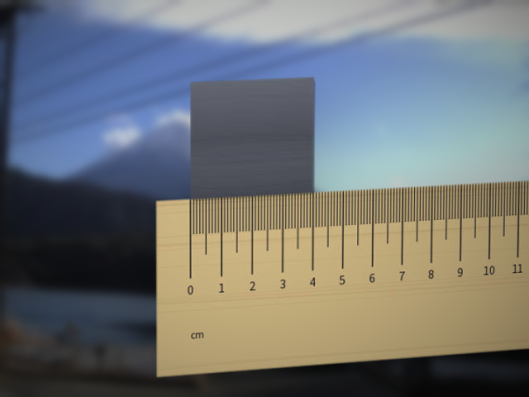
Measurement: 4 cm
